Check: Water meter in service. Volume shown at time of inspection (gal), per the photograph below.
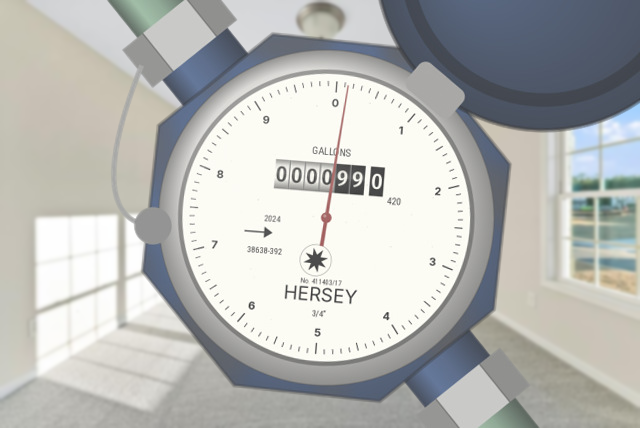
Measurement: 990.1 gal
